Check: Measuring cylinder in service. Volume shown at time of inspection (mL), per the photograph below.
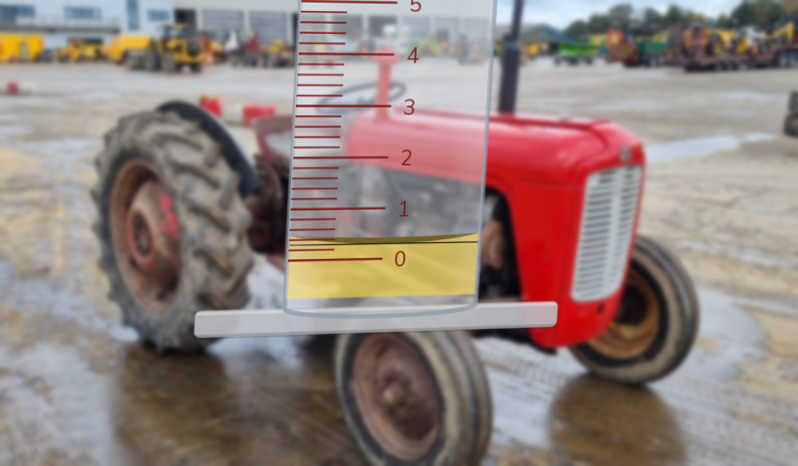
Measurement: 0.3 mL
